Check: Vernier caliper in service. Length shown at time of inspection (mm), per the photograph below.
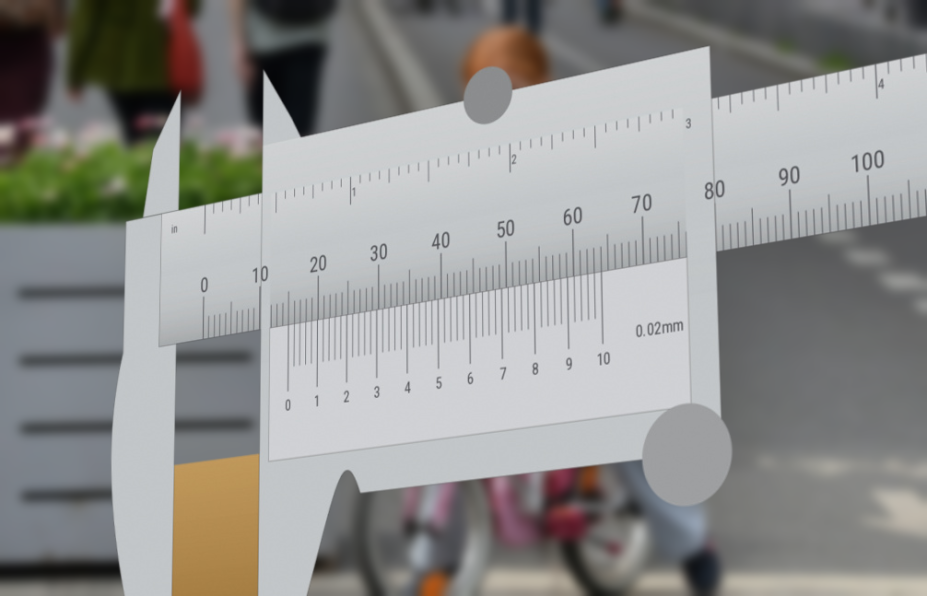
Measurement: 15.0 mm
